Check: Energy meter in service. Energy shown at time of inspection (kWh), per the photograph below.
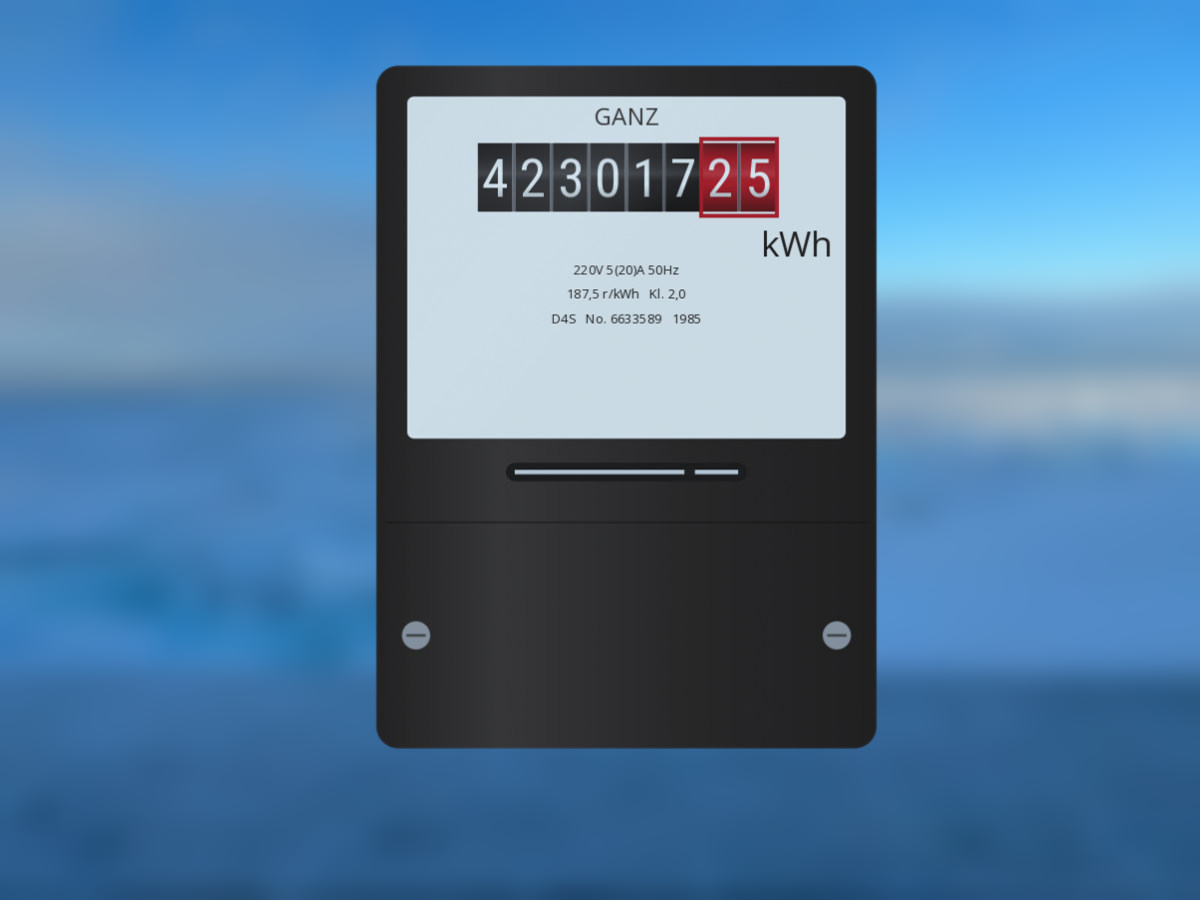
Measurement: 423017.25 kWh
